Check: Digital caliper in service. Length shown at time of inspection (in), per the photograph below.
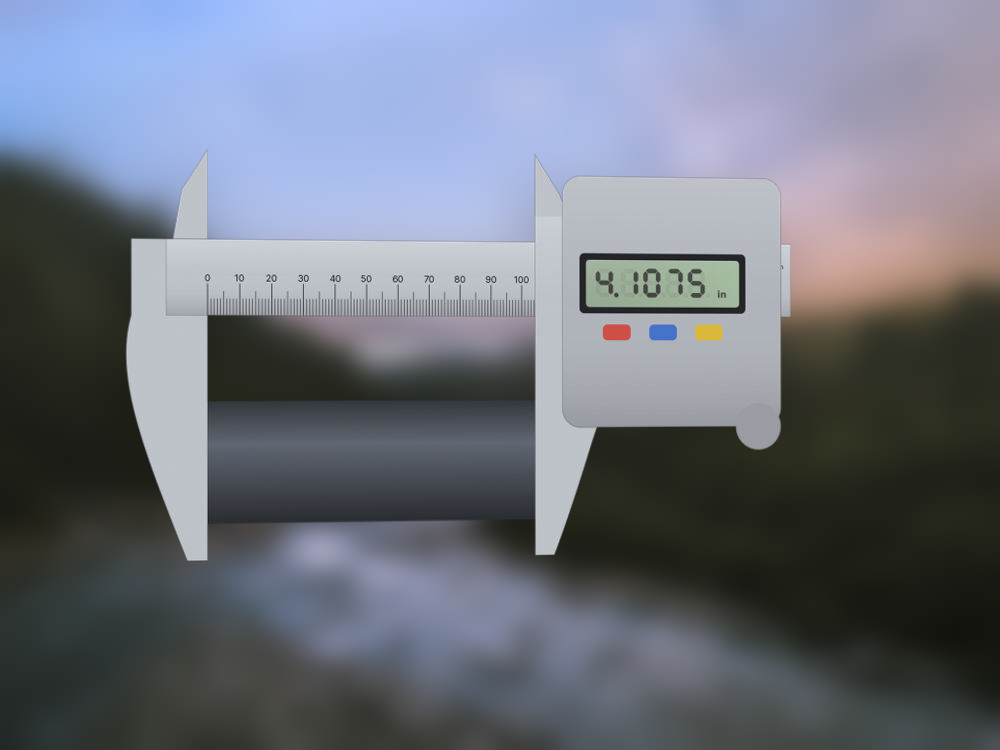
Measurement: 4.1075 in
